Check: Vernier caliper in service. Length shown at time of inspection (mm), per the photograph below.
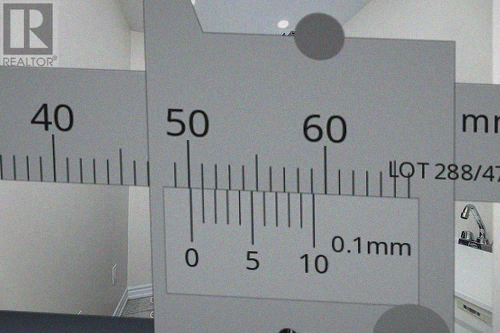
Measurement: 50.1 mm
